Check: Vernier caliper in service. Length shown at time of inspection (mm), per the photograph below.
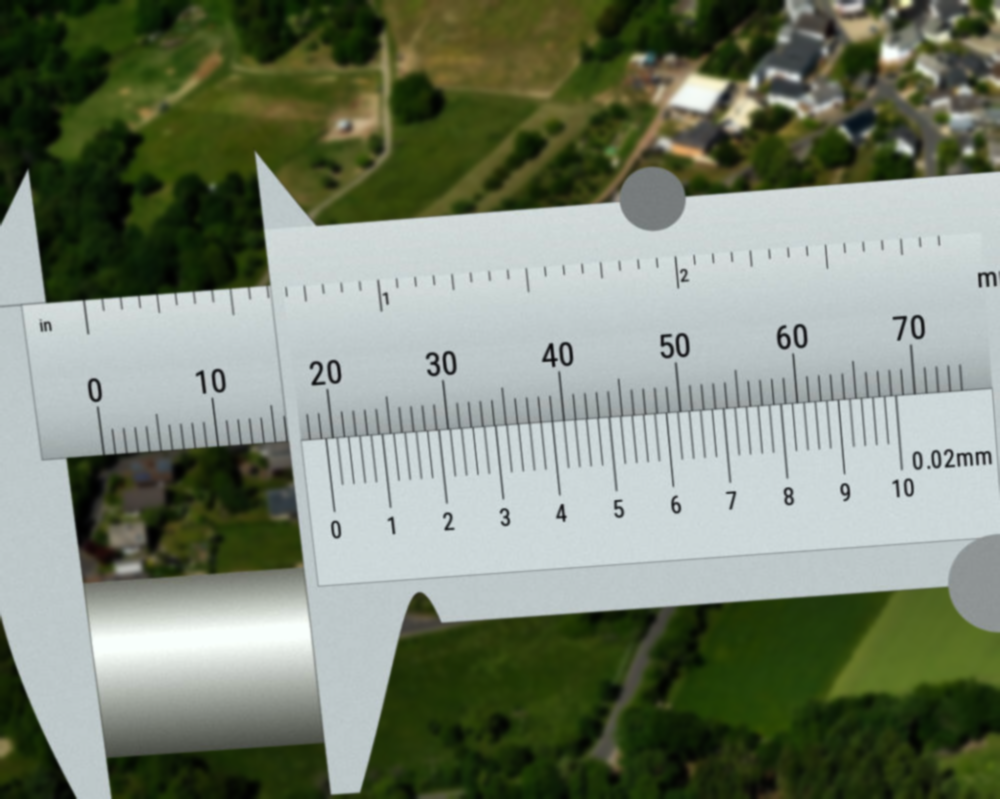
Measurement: 19.4 mm
